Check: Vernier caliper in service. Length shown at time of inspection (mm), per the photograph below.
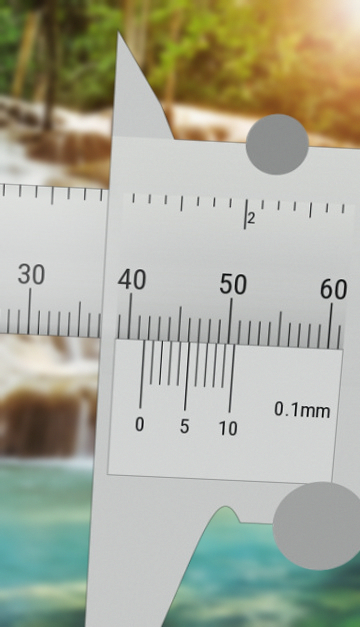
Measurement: 41.6 mm
